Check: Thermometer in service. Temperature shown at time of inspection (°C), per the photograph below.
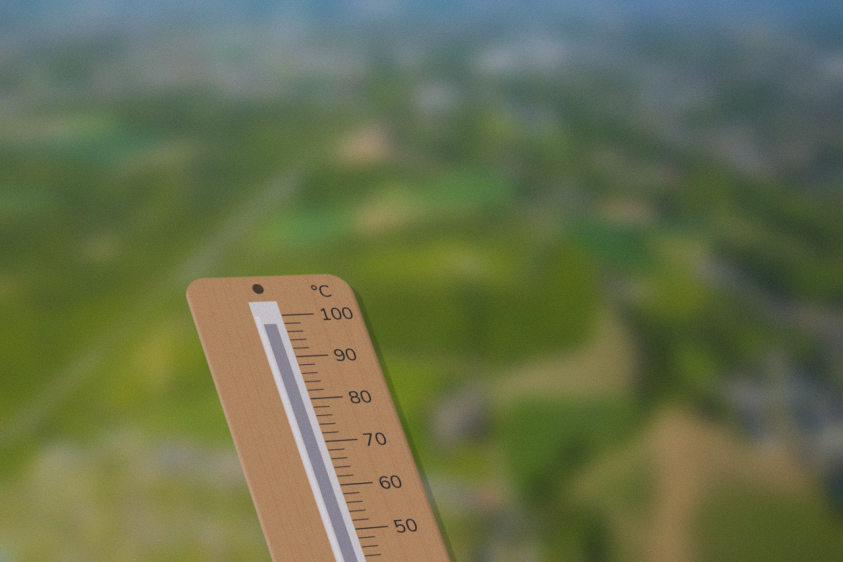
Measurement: 98 °C
